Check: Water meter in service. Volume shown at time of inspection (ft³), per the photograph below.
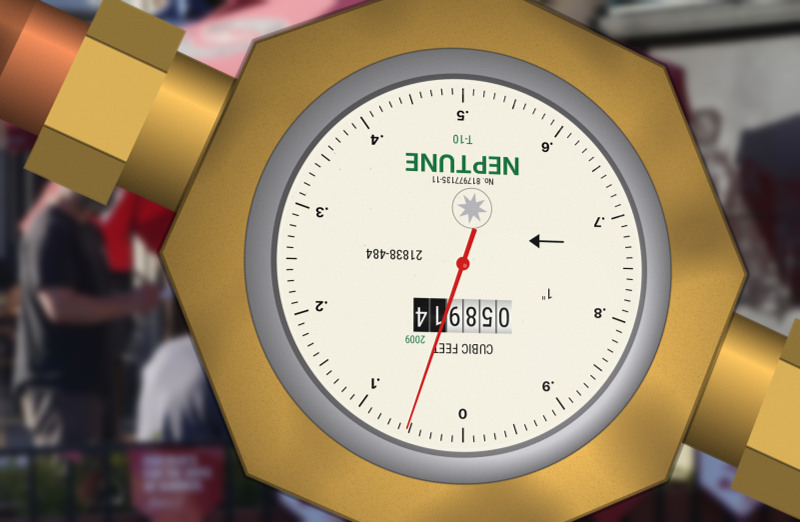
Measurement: 58914.05 ft³
